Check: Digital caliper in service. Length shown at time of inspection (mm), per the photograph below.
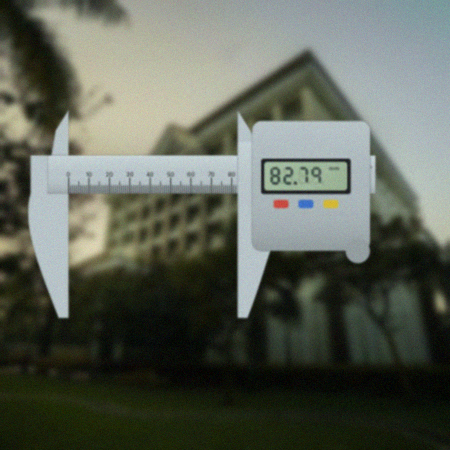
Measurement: 82.79 mm
